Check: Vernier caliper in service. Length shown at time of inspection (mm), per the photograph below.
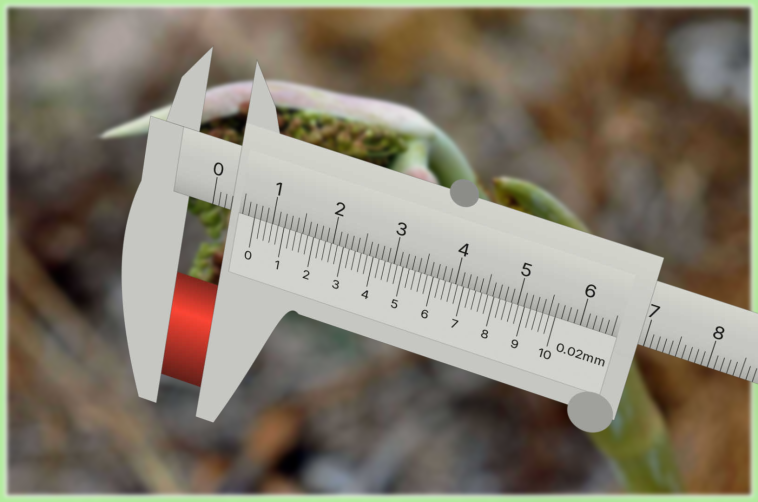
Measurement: 7.0 mm
